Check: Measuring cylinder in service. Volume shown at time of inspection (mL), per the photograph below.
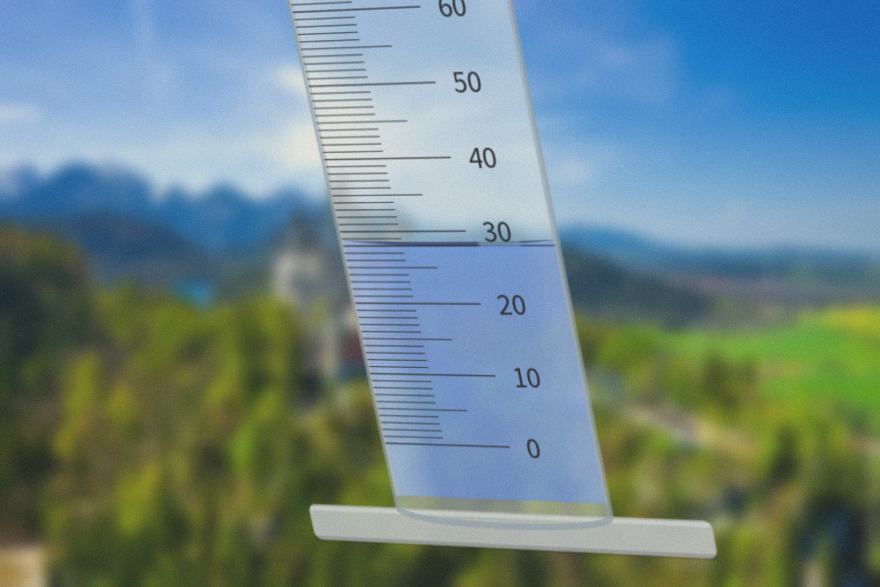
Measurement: 28 mL
